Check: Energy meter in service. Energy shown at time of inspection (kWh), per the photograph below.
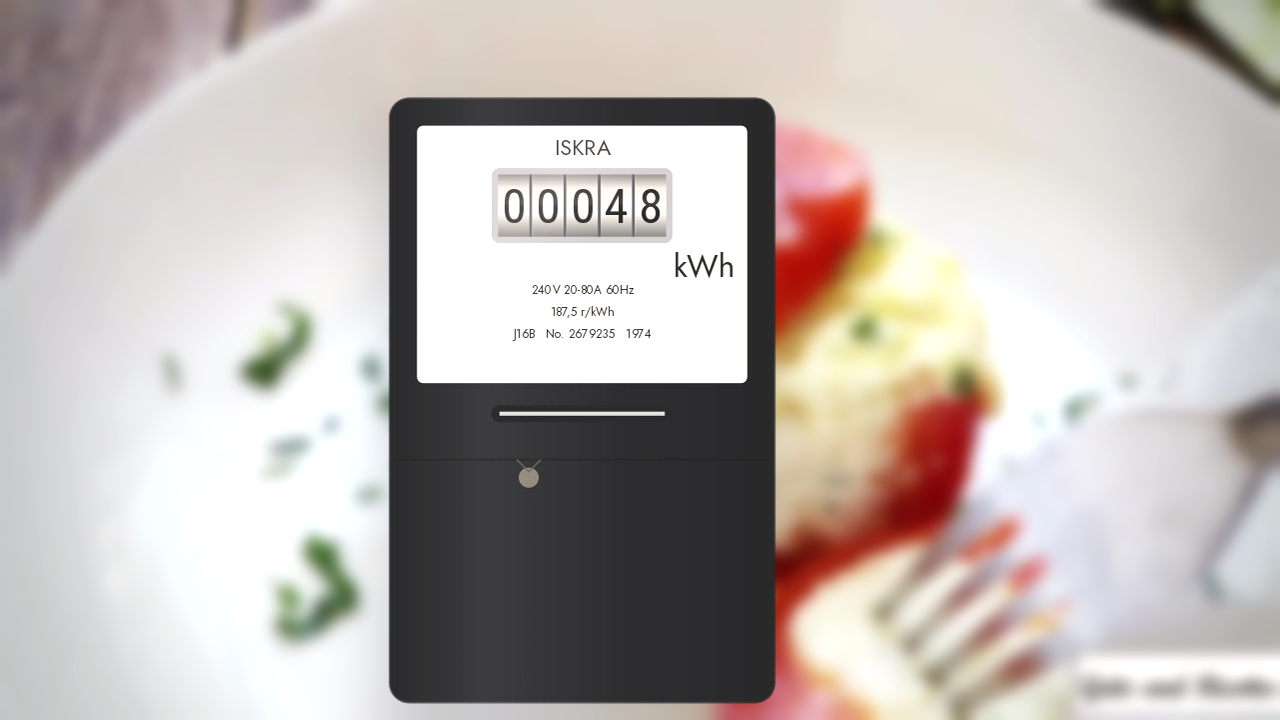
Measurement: 48 kWh
